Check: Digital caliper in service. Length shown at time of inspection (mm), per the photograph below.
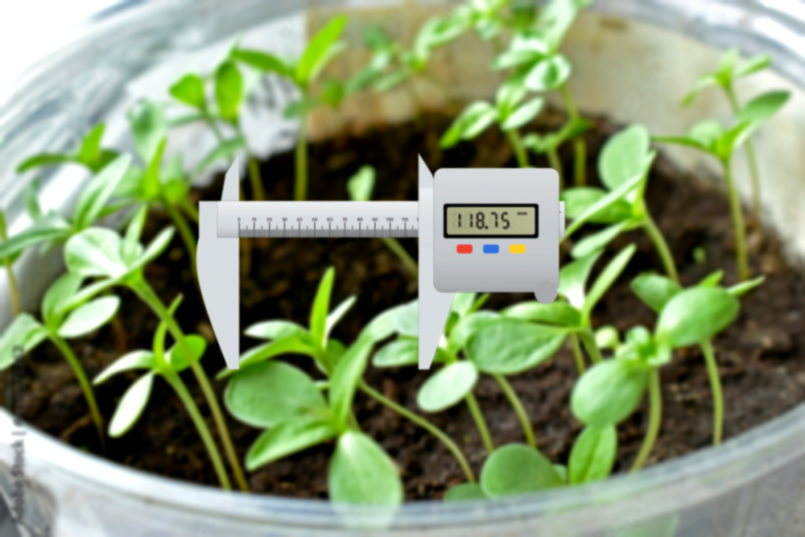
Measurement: 118.75 mm
